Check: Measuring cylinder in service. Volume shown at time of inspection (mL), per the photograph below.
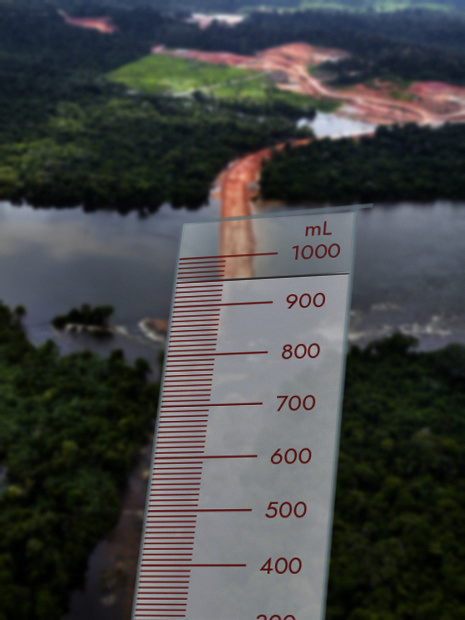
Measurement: 950 mL
